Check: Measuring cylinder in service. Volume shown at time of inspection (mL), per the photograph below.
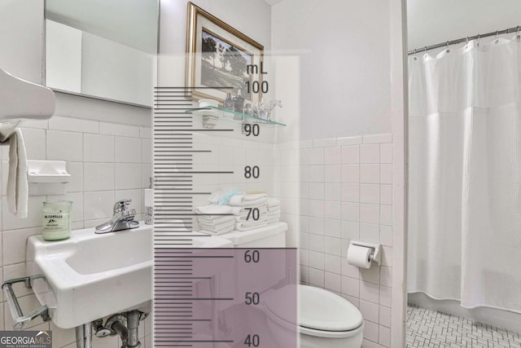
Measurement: 62 mL
